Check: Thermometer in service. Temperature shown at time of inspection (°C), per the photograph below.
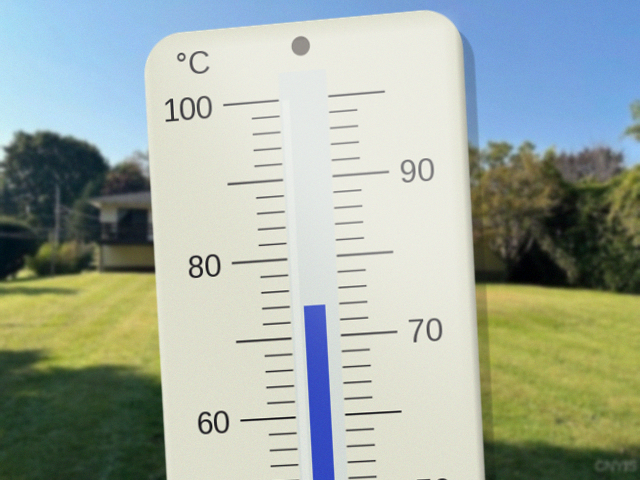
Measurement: 74 °C
